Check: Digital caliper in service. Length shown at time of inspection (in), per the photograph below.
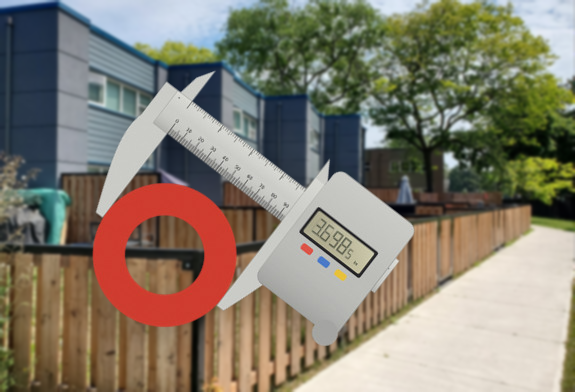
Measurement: 3.6985 in
